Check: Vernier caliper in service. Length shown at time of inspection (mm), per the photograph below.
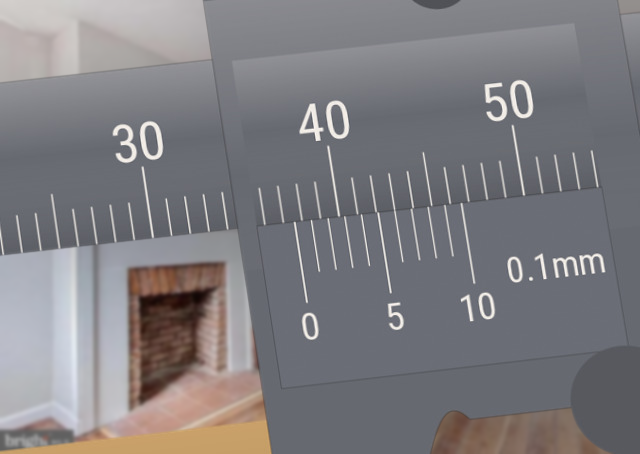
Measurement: 37.6 mm
